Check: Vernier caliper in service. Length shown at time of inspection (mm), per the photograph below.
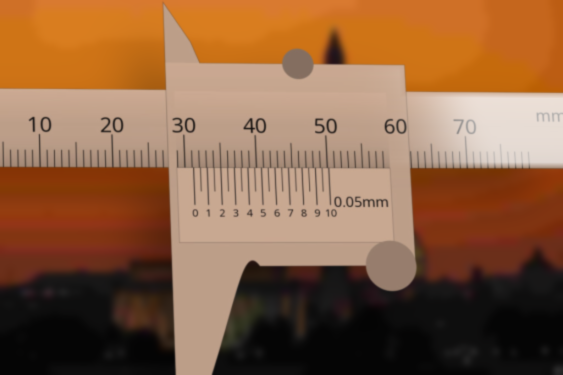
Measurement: 31.2 mm
